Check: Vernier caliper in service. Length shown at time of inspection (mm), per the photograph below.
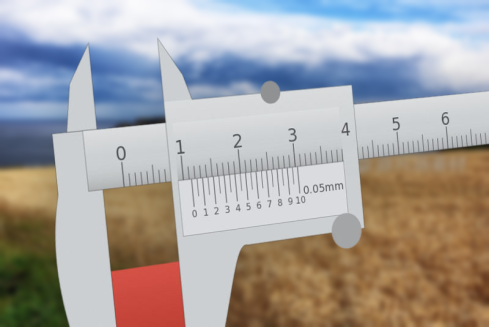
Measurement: 11.4 mm
